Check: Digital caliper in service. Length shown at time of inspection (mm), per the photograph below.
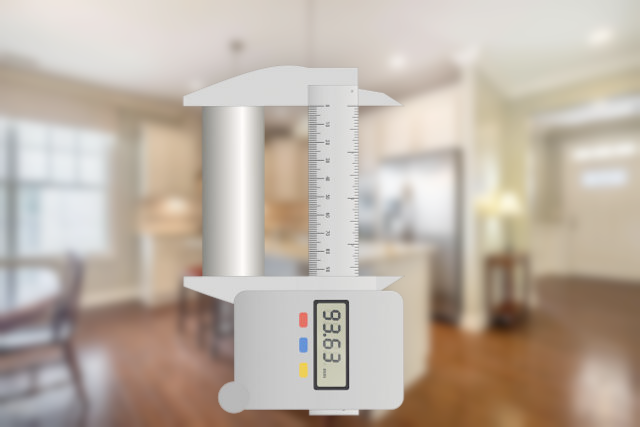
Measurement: 93.63 mm
